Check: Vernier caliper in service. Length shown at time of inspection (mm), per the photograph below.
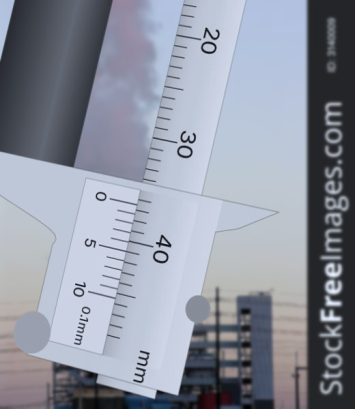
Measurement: 36.5 mm
